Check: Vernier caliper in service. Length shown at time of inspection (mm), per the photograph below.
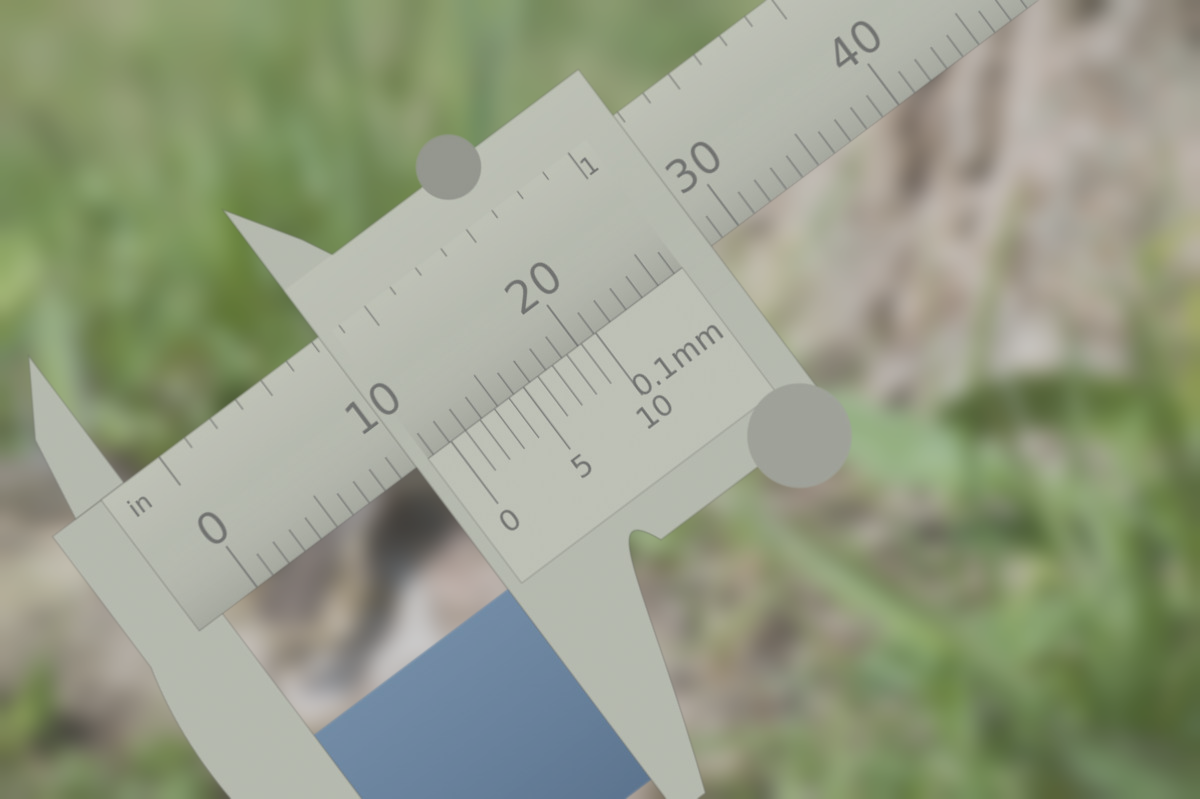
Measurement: 12.1 mm
